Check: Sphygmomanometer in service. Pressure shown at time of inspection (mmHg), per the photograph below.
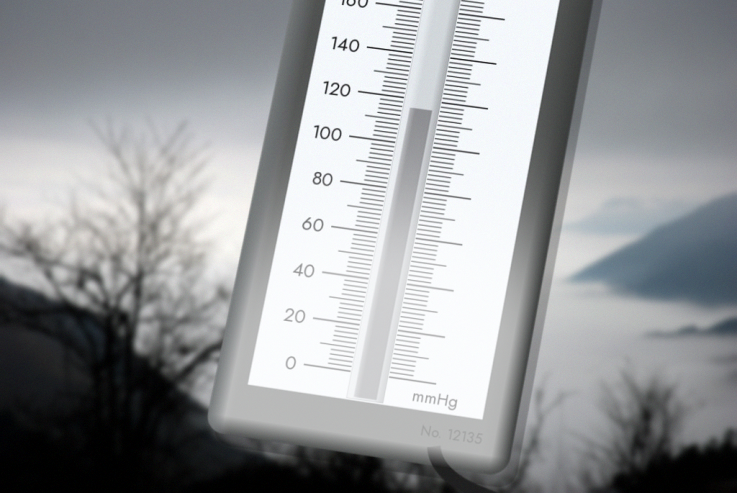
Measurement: 116 mmHg
